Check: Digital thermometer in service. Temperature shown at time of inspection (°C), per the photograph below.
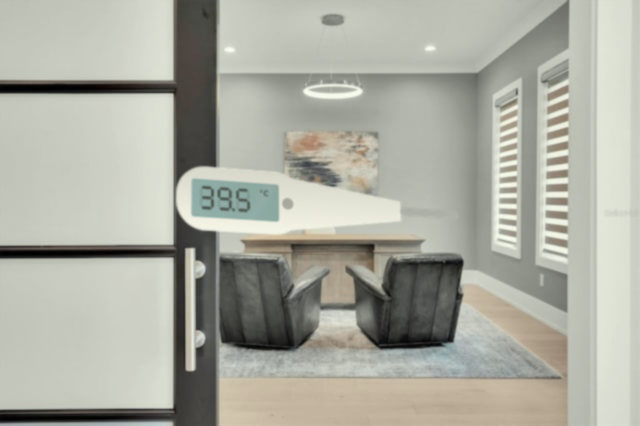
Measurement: 39.5 °C
